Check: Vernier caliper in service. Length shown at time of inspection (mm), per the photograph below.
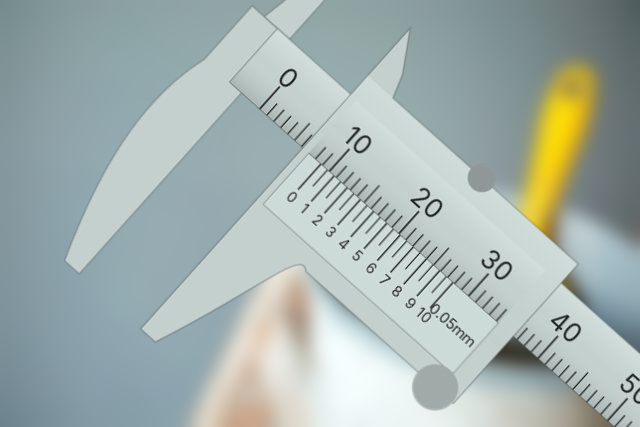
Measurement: 8.8 mm
